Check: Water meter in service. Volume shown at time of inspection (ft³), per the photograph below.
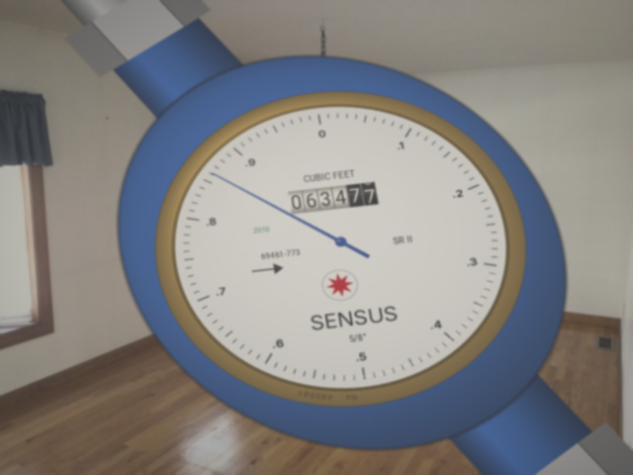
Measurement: 63476.86 ft³
